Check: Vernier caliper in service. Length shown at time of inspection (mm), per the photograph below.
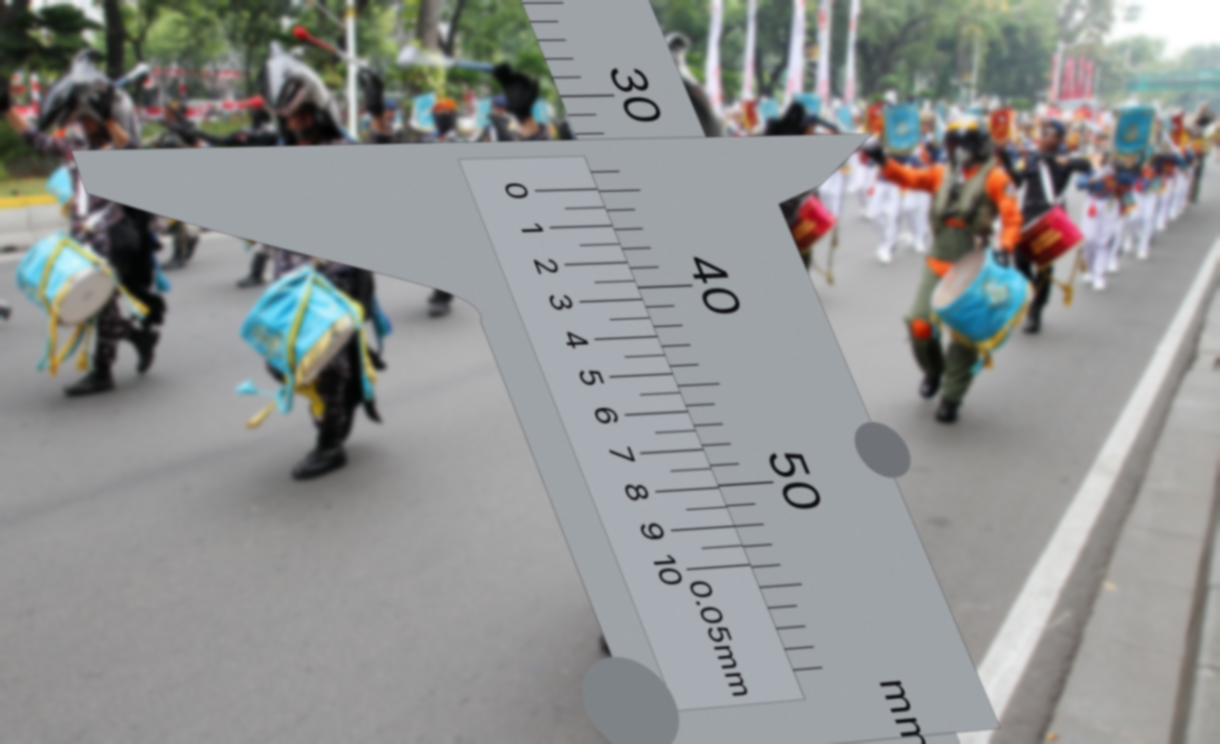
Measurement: 34.9 mm
